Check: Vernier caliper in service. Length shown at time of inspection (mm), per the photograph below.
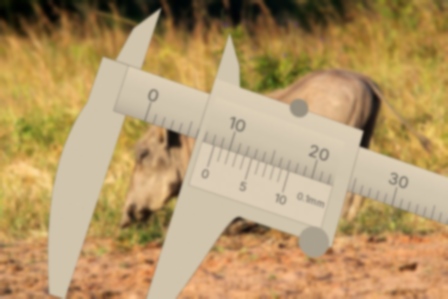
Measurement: 8.2 mm
